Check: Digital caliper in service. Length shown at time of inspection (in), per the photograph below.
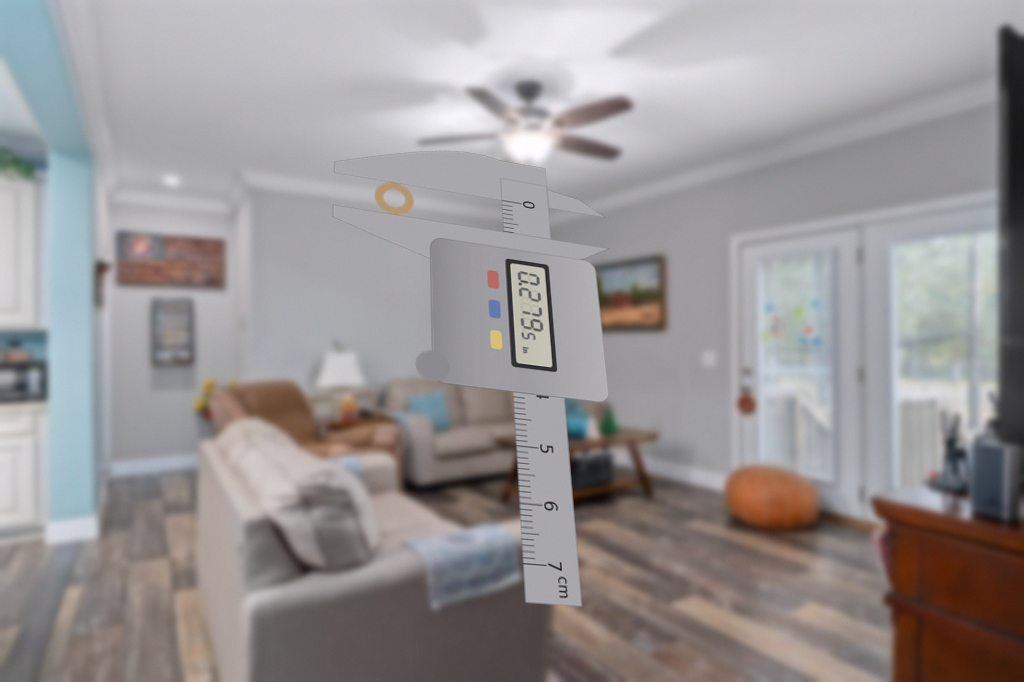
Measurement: 0.2795 in
